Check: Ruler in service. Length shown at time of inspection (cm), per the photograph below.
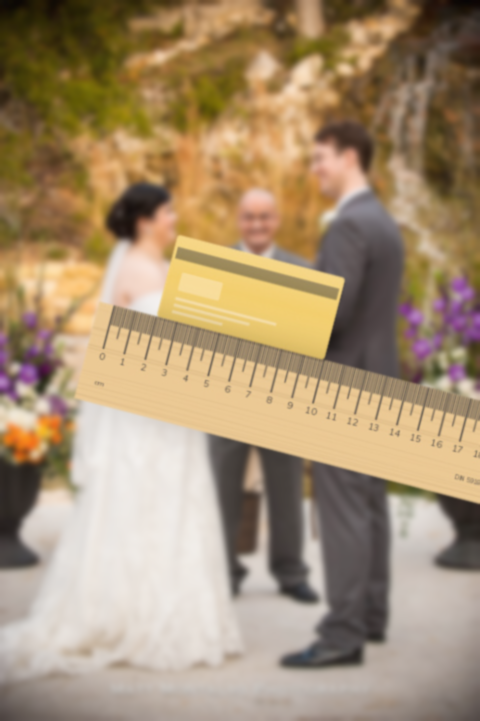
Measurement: 8 cm
